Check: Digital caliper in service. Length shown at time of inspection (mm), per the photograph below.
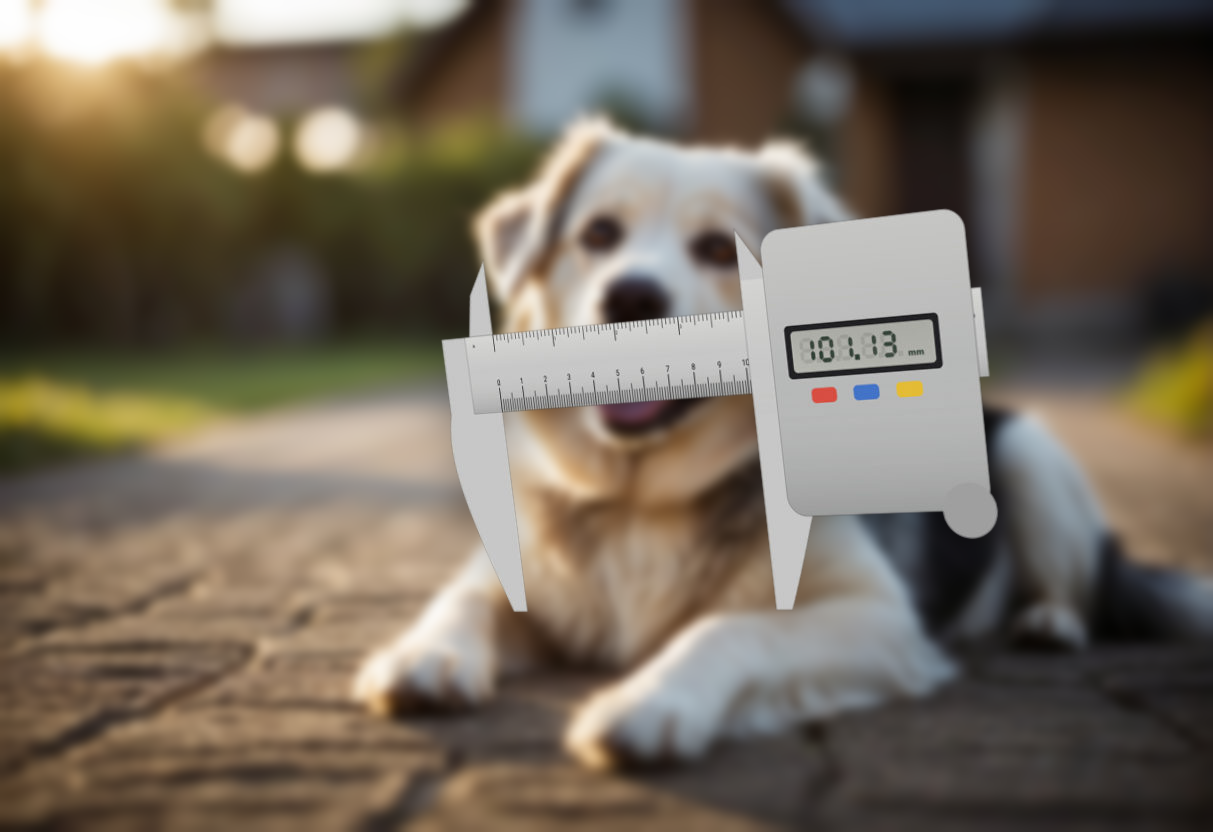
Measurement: 101.13 mm
